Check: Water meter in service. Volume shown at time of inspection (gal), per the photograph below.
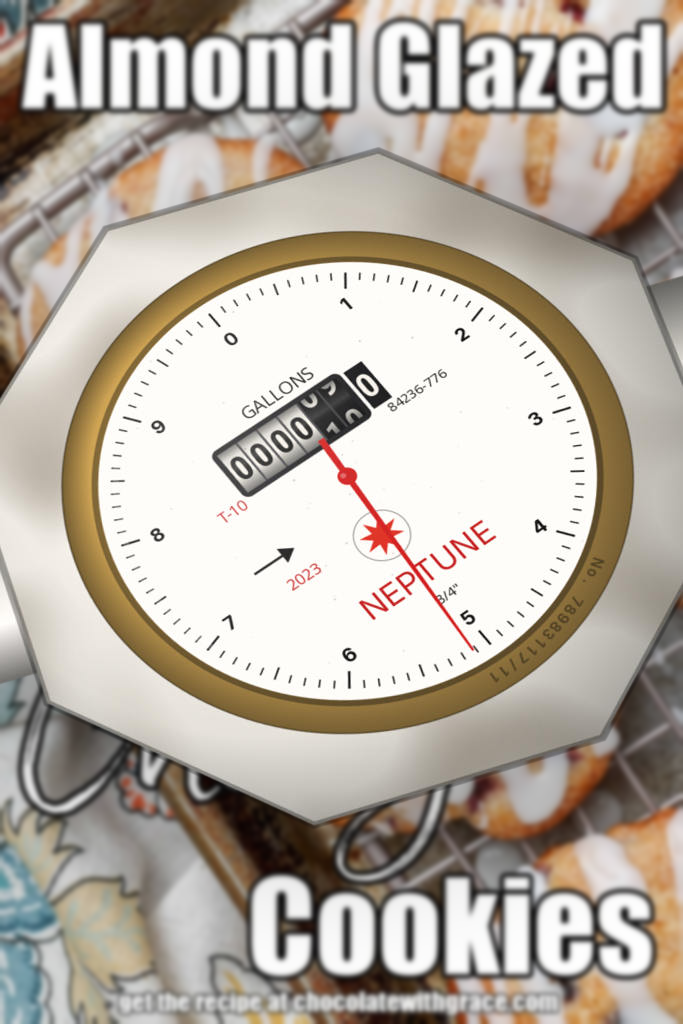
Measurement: 95.1 gal
